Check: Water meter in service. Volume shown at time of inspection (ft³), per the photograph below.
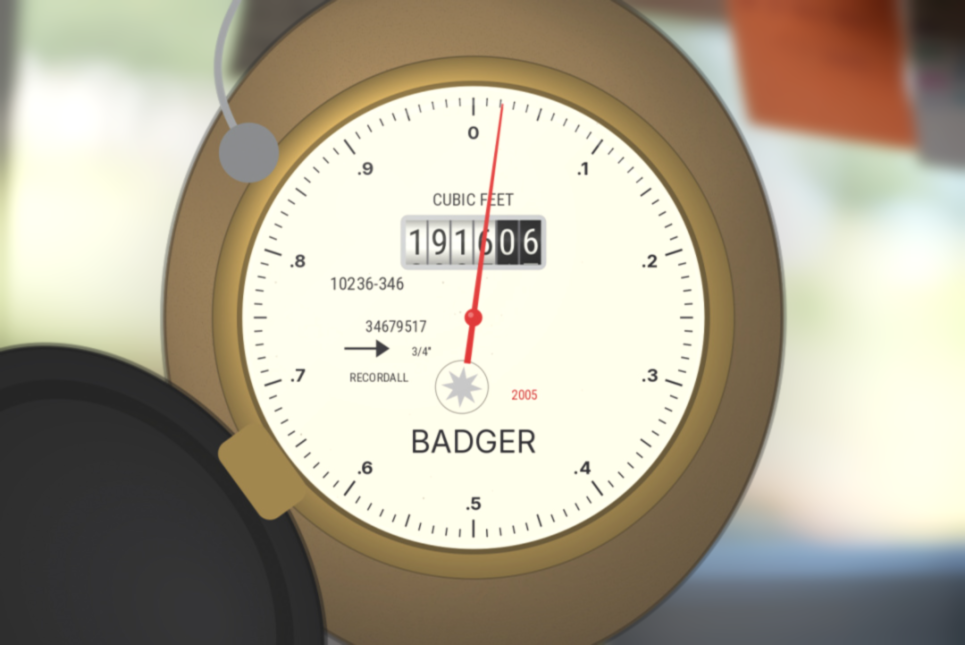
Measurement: 191606.02 ft³
